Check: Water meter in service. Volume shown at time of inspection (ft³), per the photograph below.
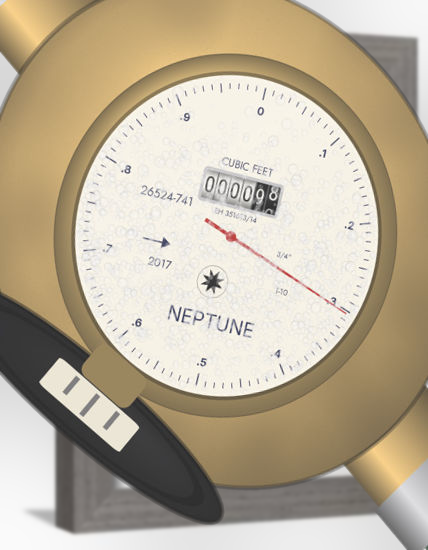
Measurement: 98.30 ft³
